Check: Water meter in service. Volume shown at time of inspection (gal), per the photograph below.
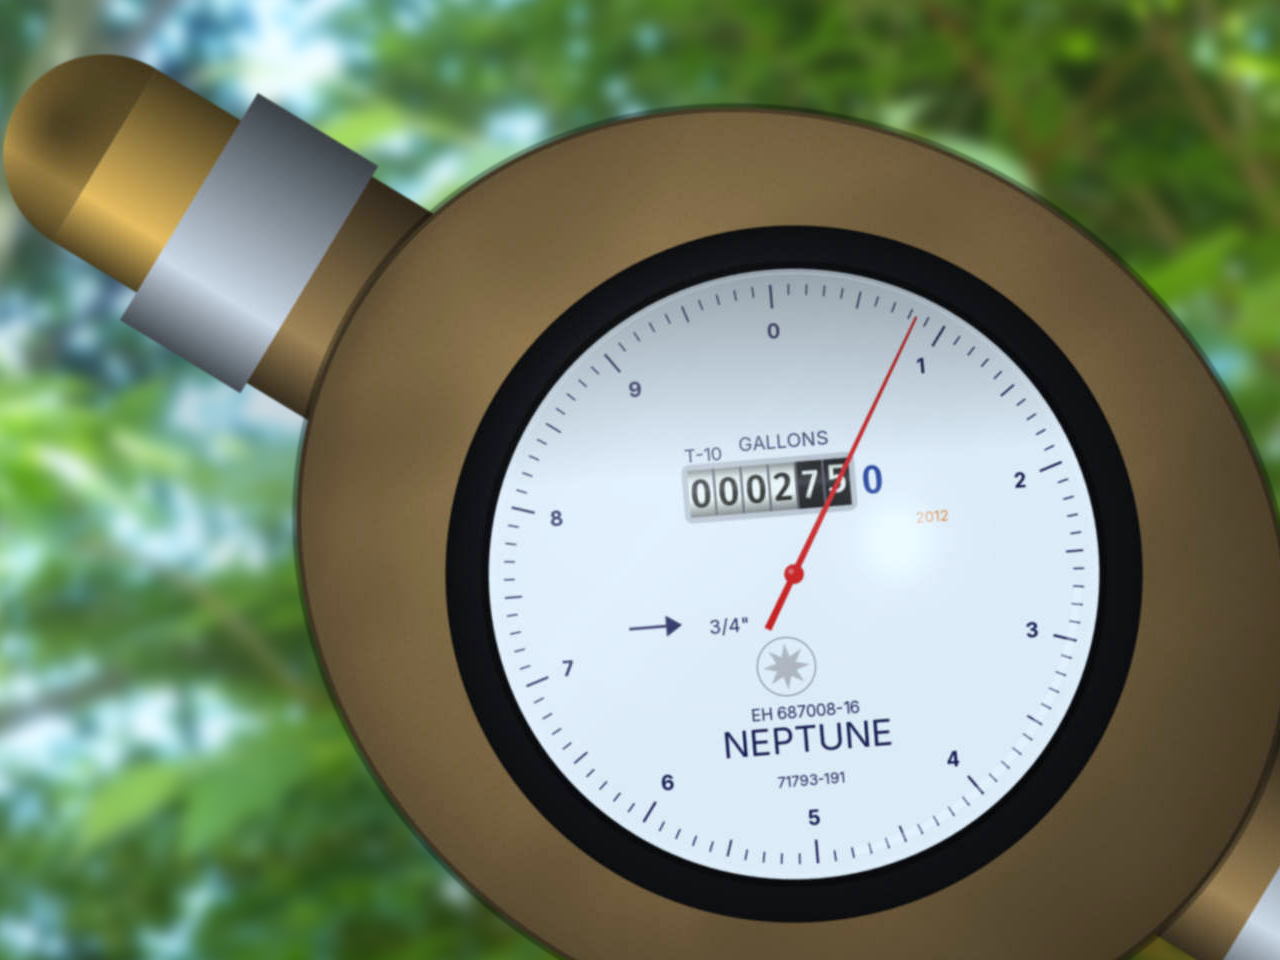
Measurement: 2750.8 gal
